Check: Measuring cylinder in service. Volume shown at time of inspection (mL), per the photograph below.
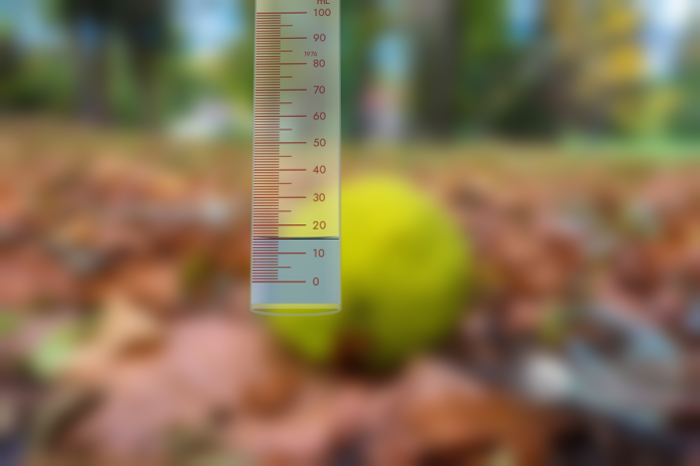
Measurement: 15 mL
